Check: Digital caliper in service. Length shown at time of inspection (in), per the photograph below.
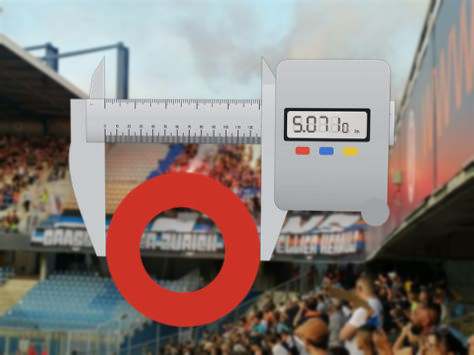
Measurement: 5.0710 in
